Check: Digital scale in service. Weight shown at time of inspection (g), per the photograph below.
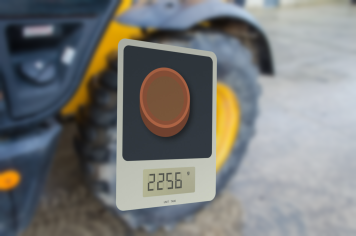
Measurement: 2256 g
